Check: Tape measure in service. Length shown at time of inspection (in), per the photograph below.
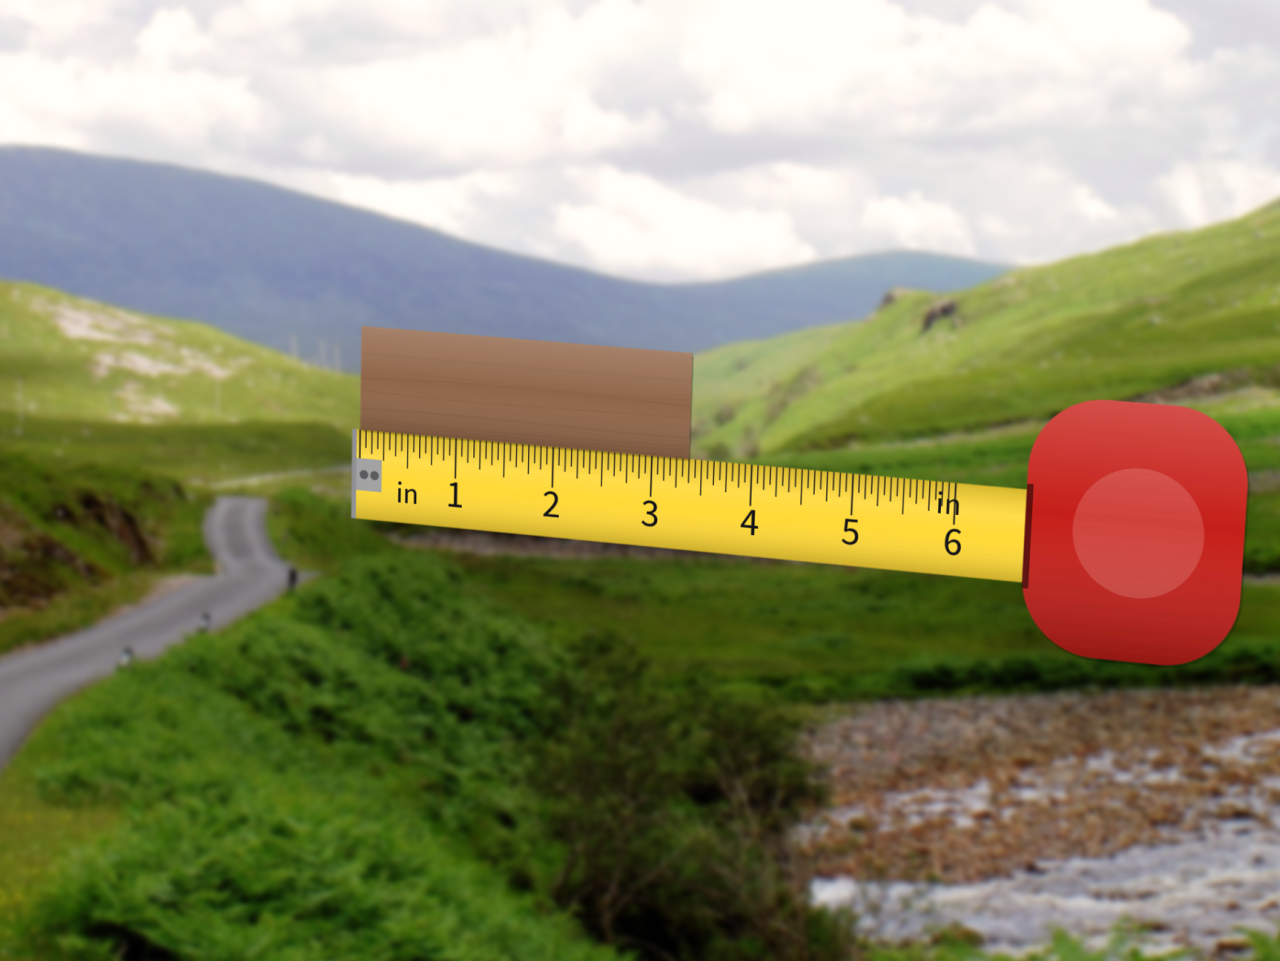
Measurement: 3.375 in
